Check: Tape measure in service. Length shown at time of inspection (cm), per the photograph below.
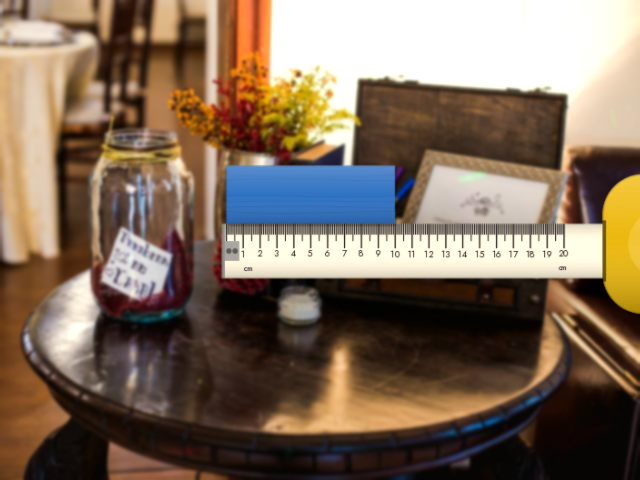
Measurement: 10 cm
